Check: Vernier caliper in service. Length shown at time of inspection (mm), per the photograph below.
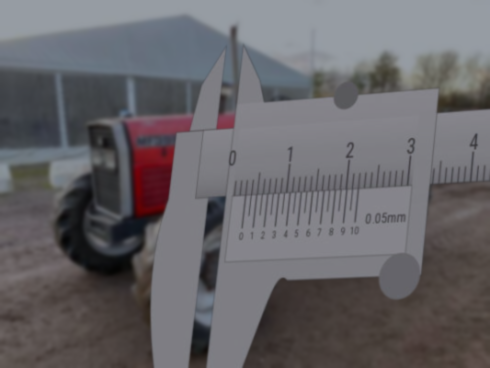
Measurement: 3.0 mm
